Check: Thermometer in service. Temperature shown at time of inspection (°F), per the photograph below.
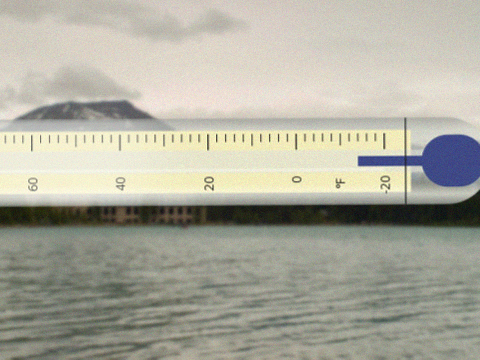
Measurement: -14 °F
